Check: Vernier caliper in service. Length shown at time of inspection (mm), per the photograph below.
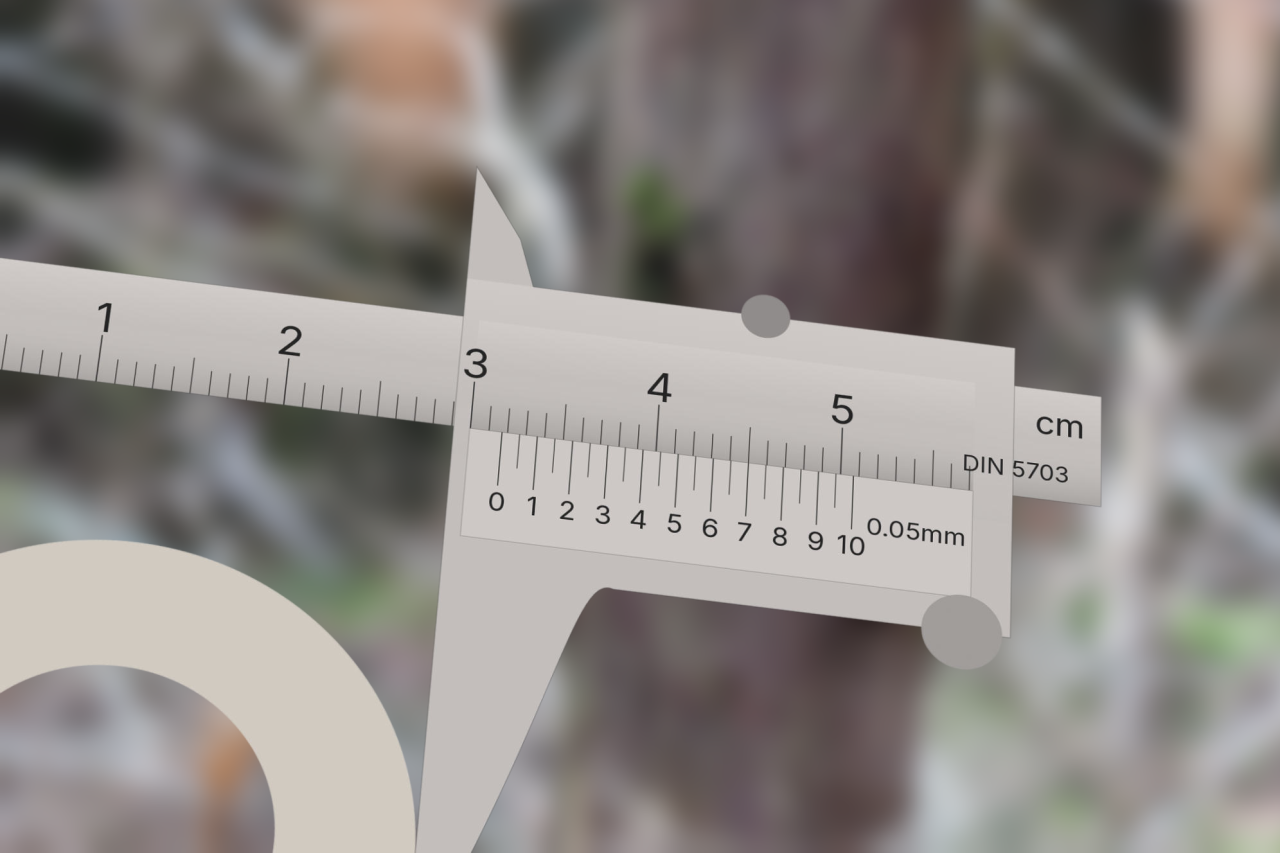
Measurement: 31.7 mm
